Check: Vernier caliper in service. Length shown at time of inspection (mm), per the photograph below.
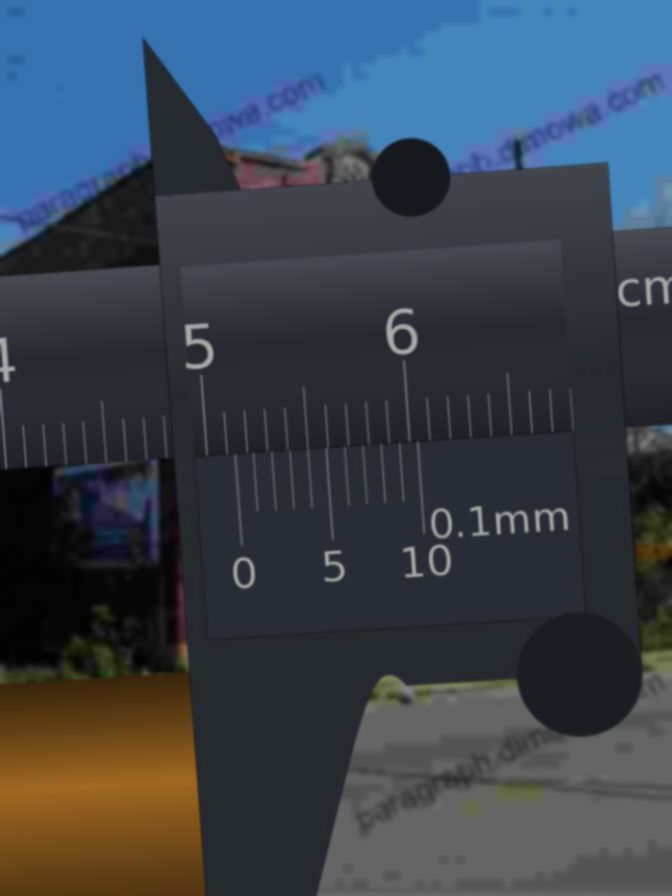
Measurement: 51.4 mm
